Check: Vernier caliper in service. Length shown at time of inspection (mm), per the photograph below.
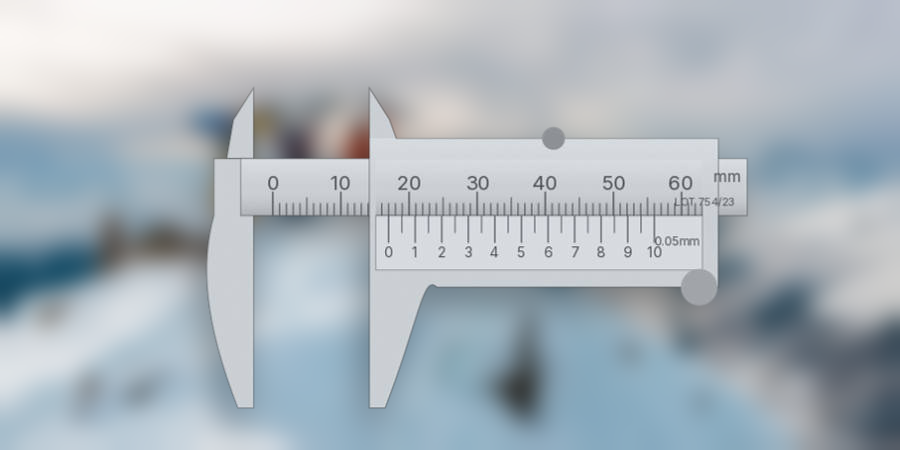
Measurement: 17.0 mm
